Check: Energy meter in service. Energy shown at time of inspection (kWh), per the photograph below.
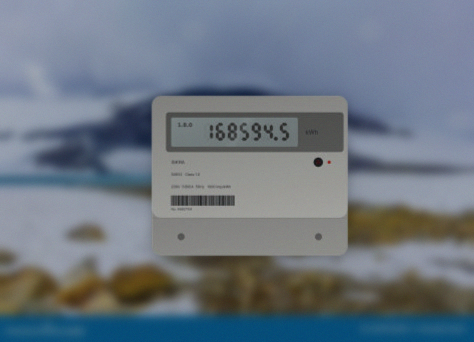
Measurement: 168594.5 kWh
